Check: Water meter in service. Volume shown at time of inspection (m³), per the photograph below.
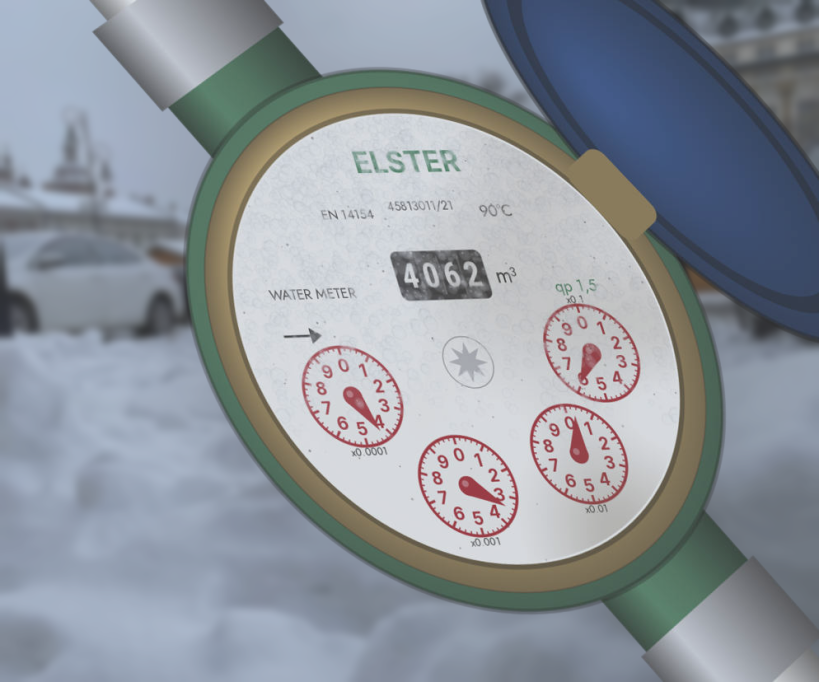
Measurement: 4062.6034 m³
